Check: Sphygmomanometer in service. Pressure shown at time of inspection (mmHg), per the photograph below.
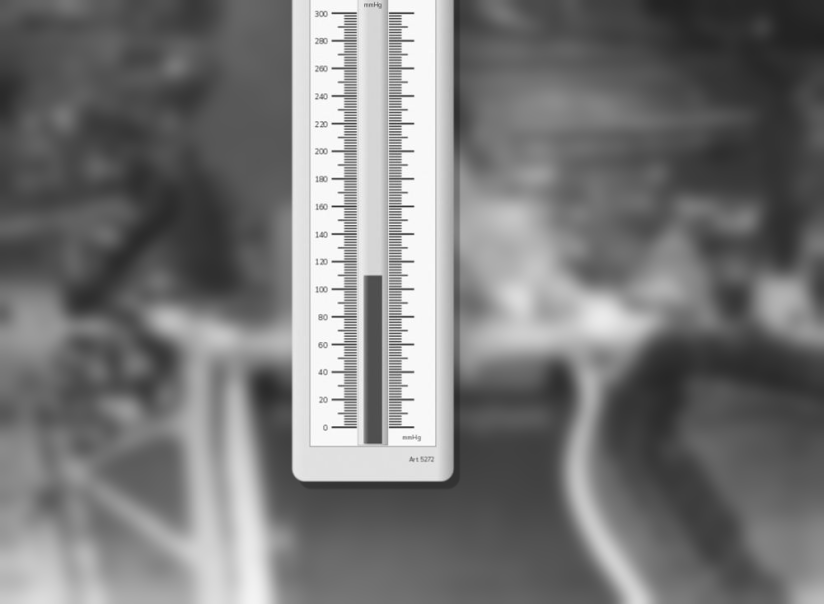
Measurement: 110 mmHg
